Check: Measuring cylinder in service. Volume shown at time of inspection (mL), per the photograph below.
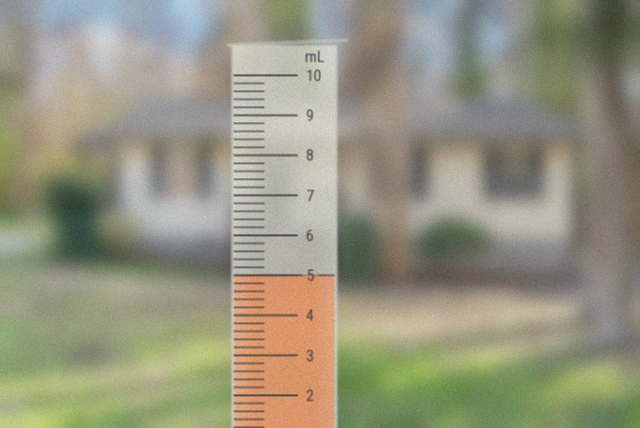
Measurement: 5 mL
